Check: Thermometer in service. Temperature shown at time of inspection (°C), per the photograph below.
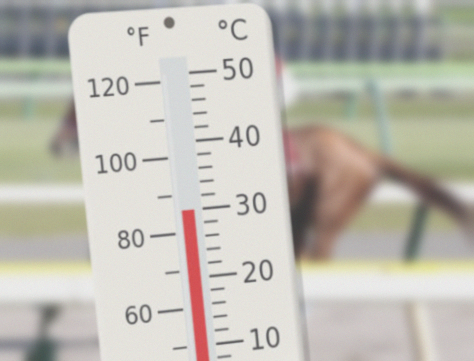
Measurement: 30 °C
